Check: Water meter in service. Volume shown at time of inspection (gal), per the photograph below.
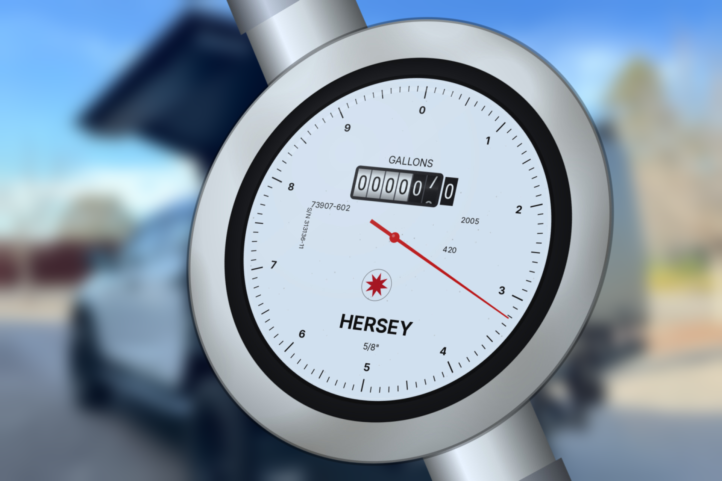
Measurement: 73.2 gal
